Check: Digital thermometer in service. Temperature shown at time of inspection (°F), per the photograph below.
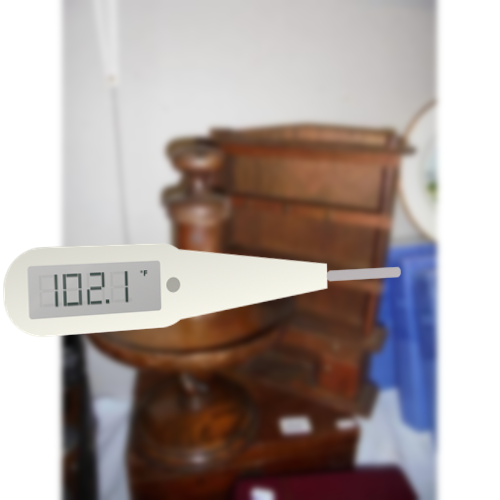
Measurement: 102.1 °F
